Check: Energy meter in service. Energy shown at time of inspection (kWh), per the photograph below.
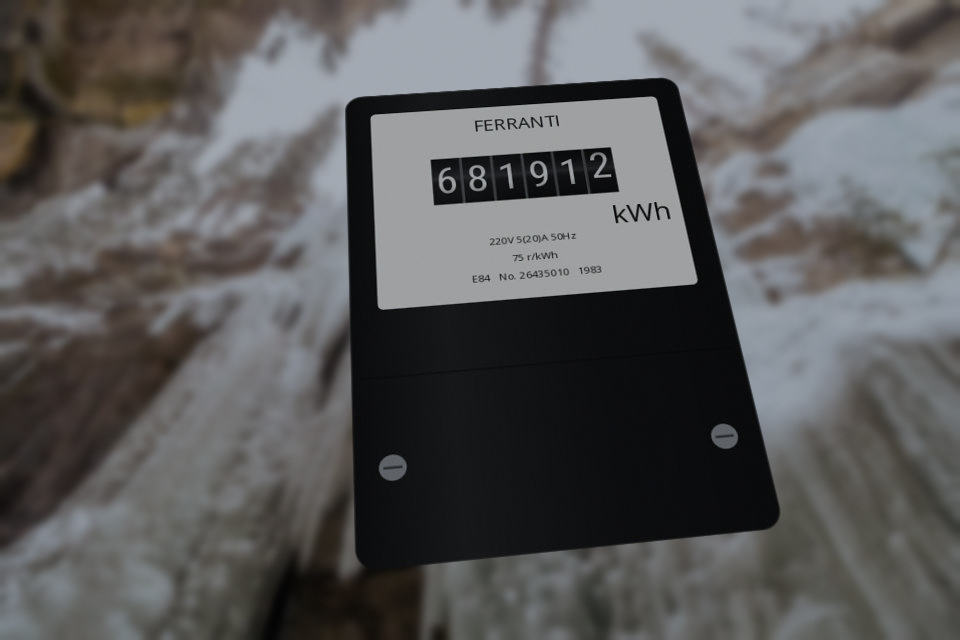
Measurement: 681912 kWh
